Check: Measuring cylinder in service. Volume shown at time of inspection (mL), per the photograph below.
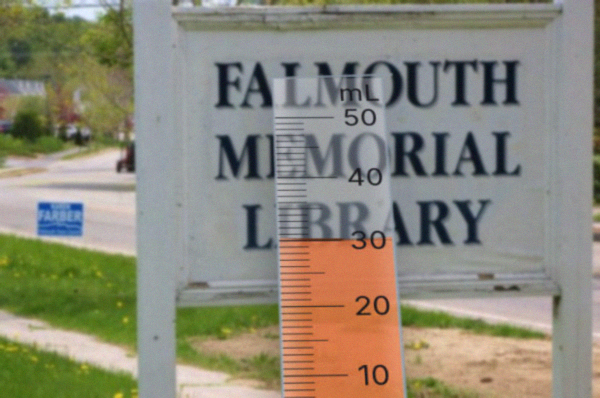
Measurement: 30 mL
